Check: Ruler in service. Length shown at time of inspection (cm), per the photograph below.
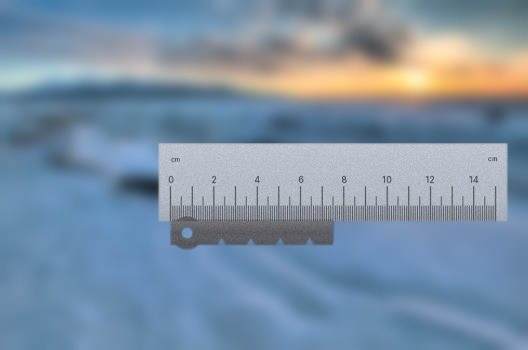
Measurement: 7.5 cm
